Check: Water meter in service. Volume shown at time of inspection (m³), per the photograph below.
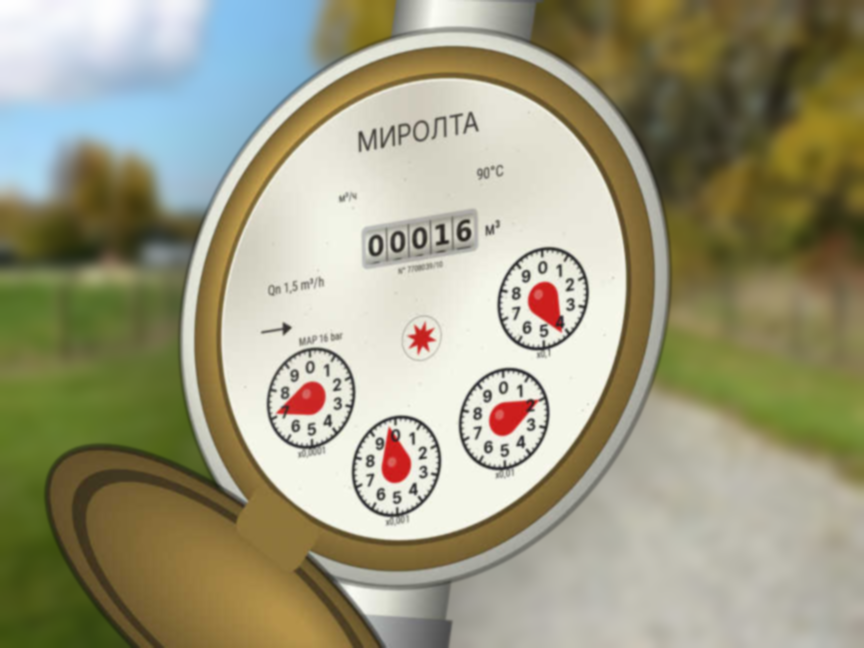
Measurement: 16.4197 m³
